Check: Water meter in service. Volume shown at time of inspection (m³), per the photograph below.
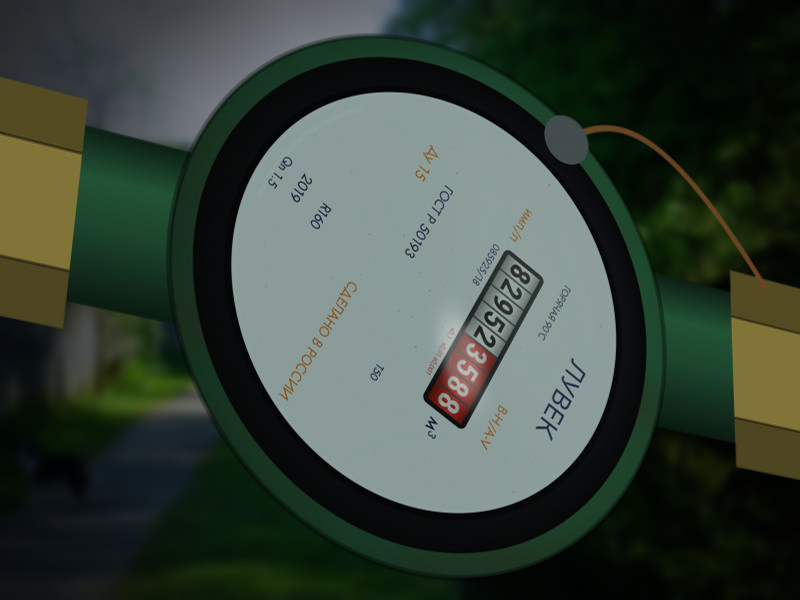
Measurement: 82952.3588 m³
